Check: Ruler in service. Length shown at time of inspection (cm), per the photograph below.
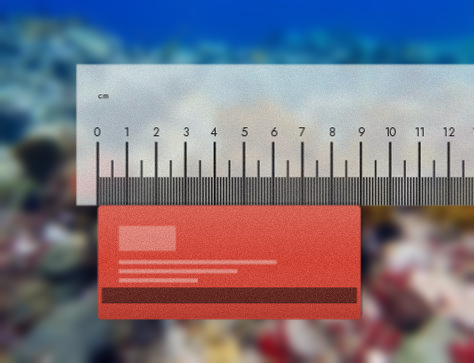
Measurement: 9 cm
